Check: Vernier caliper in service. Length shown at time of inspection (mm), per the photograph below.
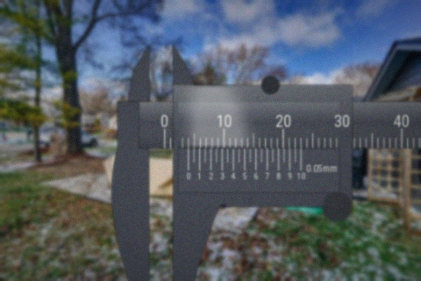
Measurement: 4.0 mm
